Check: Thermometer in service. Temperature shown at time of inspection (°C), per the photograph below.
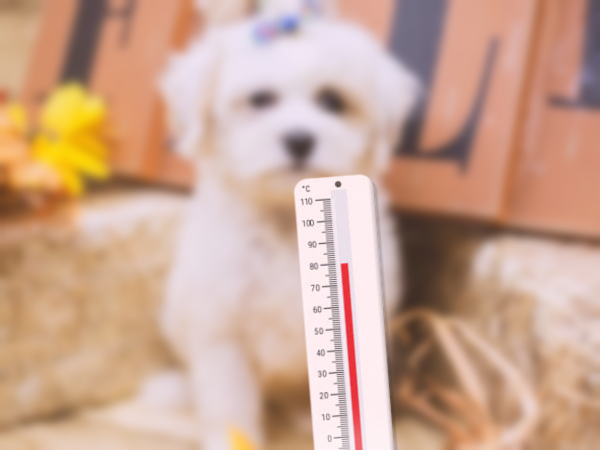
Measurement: 80 °C
